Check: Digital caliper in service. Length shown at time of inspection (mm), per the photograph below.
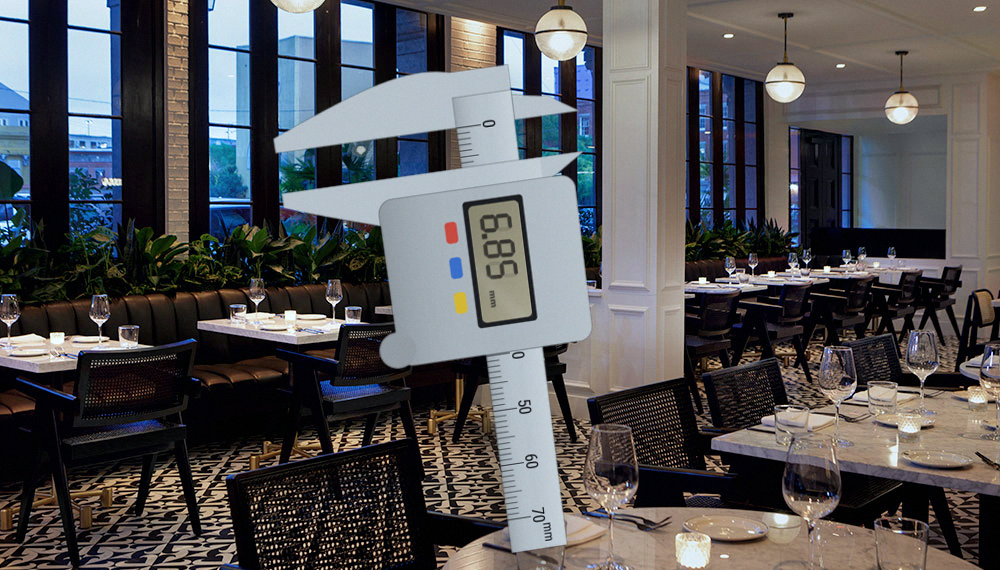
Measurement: 6.85 mm
